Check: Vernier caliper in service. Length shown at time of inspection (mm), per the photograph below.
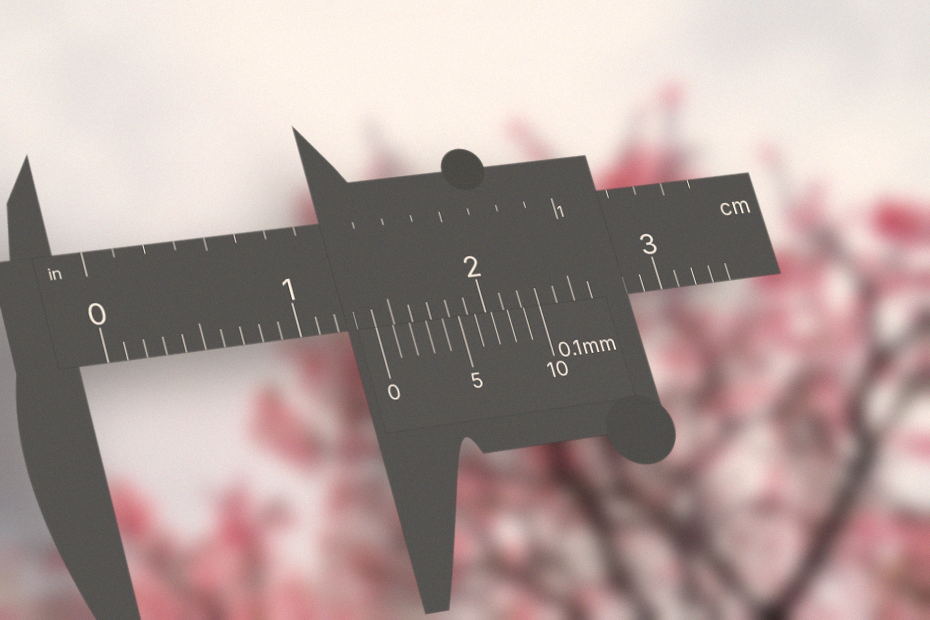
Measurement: 14.0 mm
